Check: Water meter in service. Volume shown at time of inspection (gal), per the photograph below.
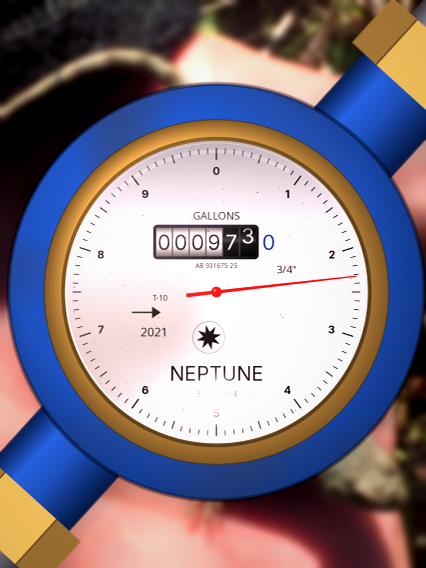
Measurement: 9732.3 gal
